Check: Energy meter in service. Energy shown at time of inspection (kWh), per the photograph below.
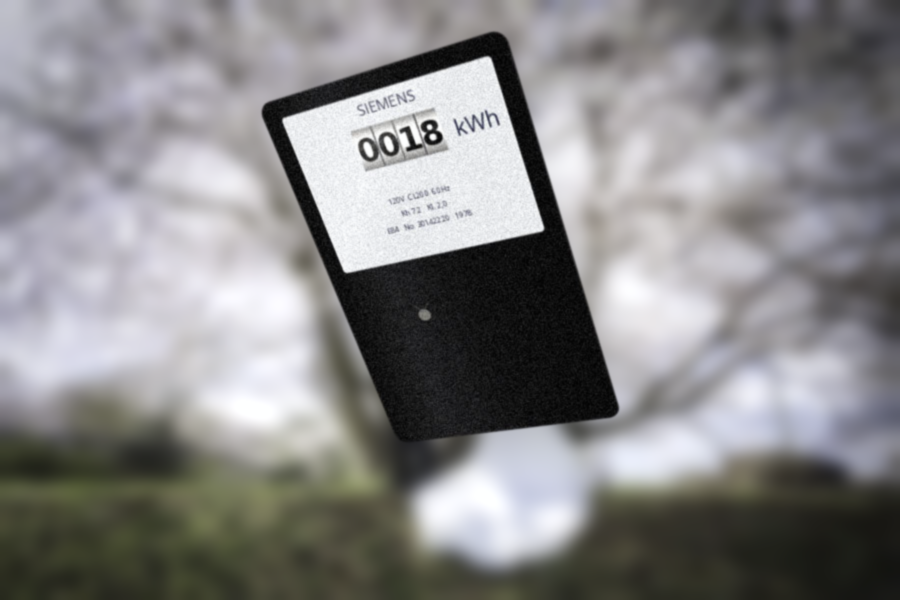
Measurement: 18 kWh
